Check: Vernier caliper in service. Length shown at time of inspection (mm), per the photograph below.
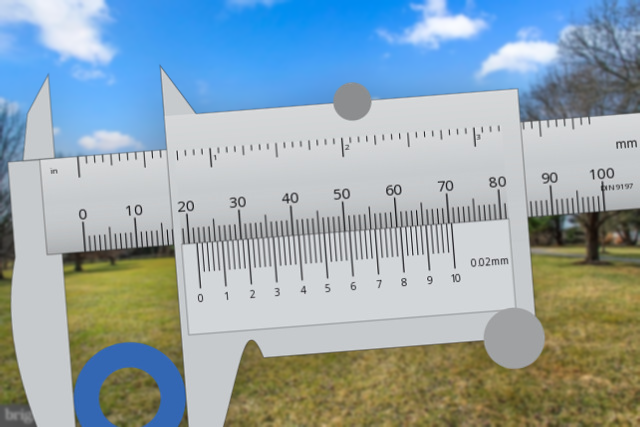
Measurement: 21.5 mm
